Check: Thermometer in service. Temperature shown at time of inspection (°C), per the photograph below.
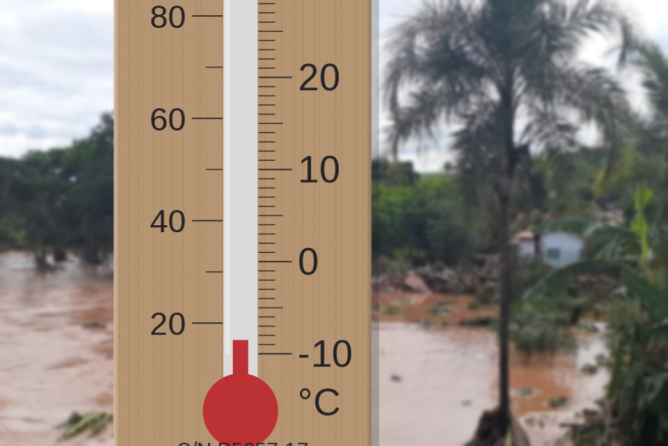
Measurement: -8.5 °C
